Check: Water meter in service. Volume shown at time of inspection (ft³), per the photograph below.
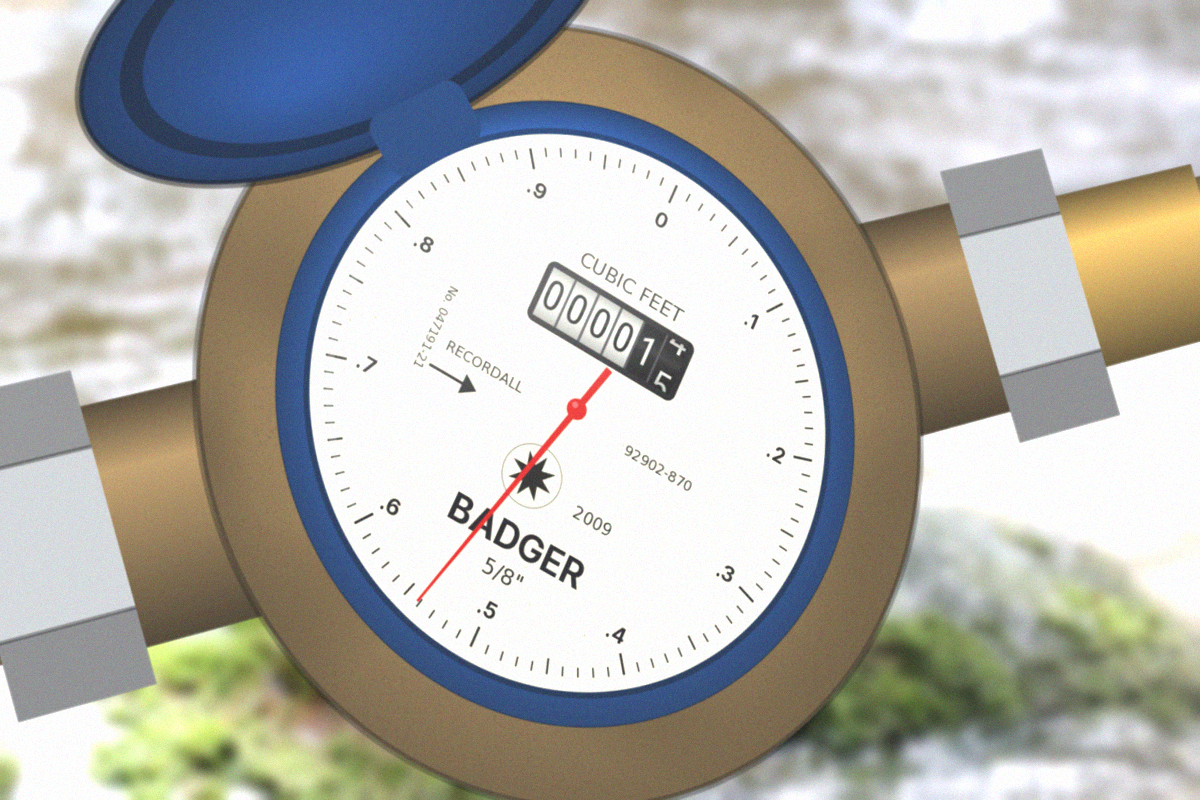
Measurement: 14.54 ft³
